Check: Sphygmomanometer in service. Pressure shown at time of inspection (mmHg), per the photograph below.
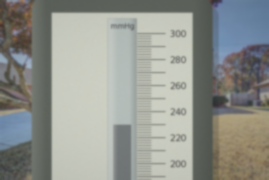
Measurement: 230 mmHg
